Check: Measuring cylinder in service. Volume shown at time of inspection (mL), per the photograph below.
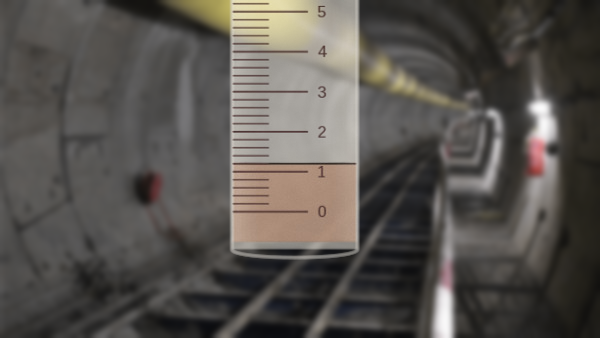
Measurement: 1.2 mL
